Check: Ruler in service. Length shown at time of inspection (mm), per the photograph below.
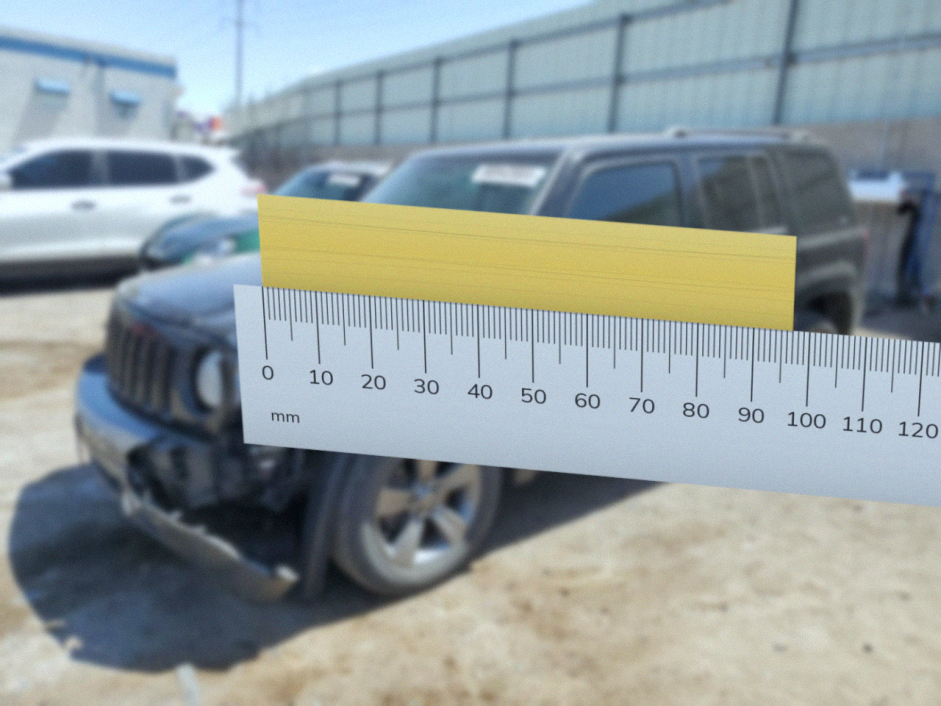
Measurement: 97 mm
